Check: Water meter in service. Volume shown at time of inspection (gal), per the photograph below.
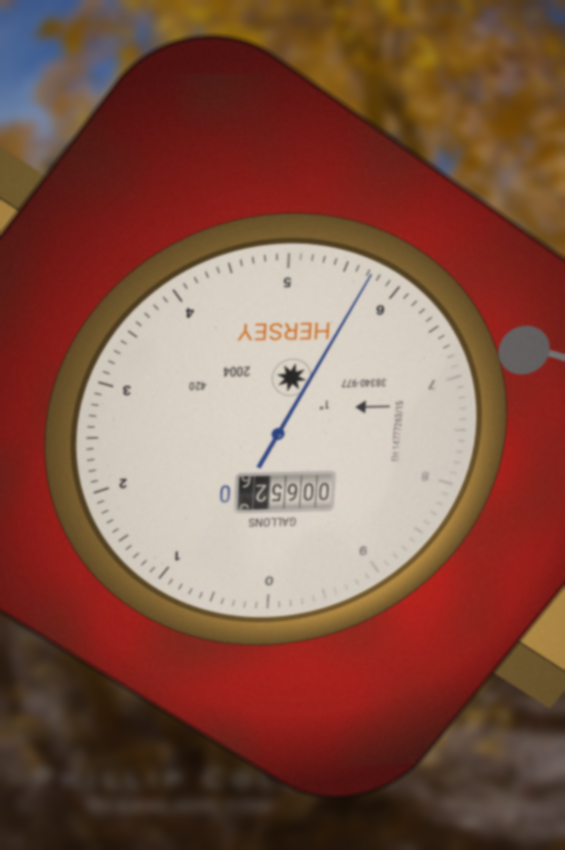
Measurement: 65255.7 gal
